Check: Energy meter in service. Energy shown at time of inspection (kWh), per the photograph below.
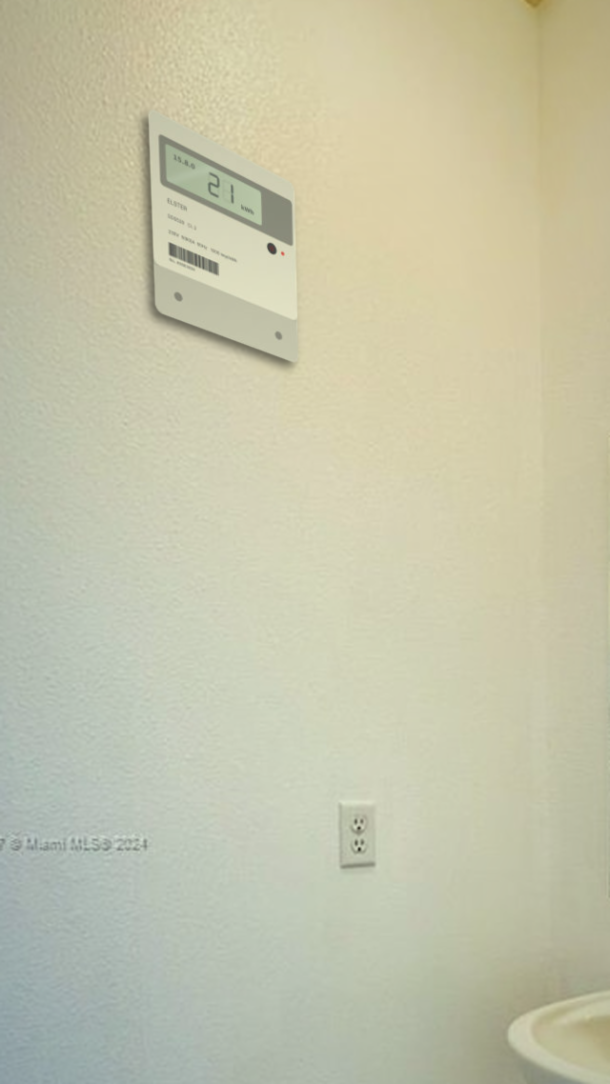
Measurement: 21 kWh
